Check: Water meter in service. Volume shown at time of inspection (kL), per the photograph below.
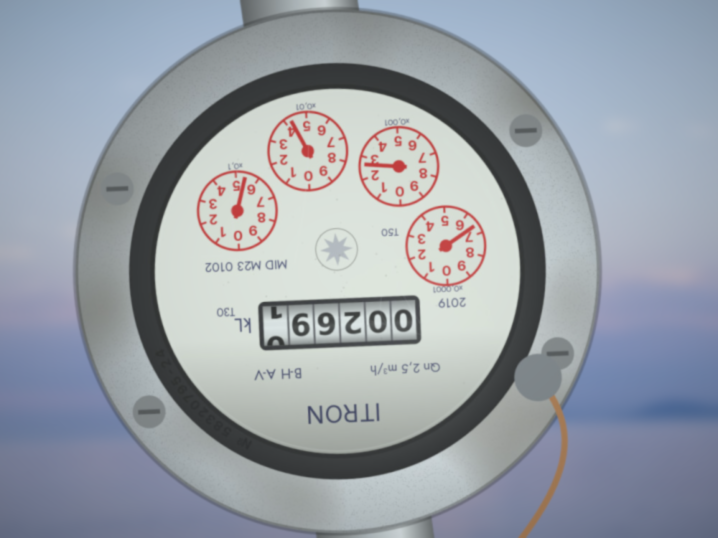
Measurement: 2690.5426 kL
